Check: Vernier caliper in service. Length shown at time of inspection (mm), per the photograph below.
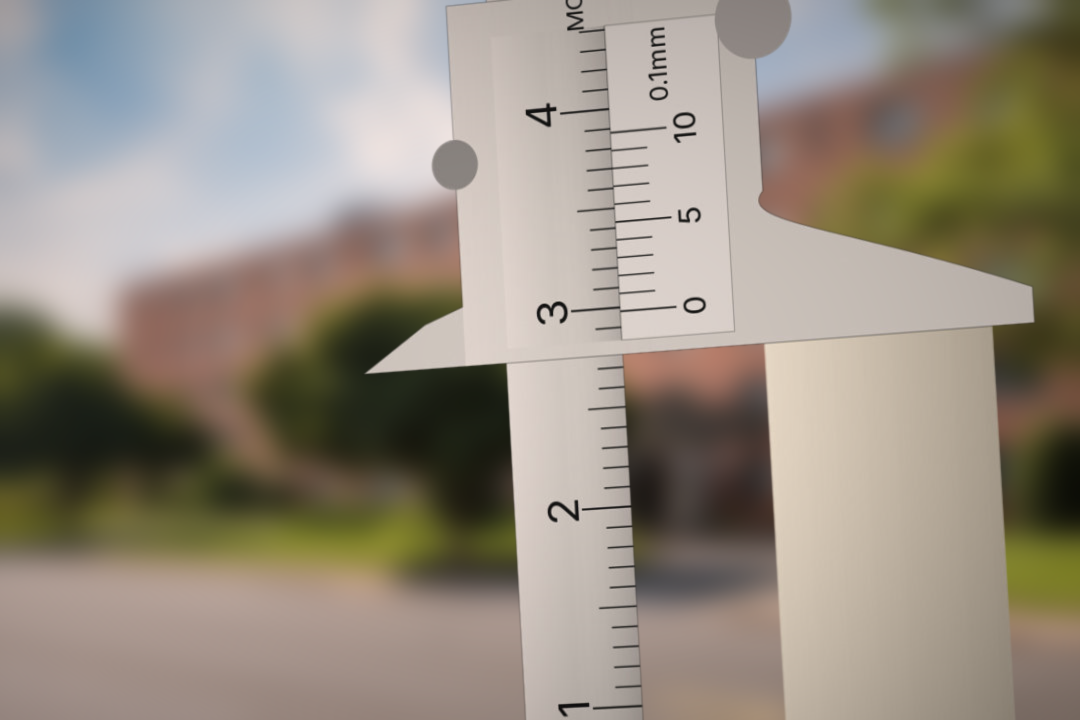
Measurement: 29.8 mm
